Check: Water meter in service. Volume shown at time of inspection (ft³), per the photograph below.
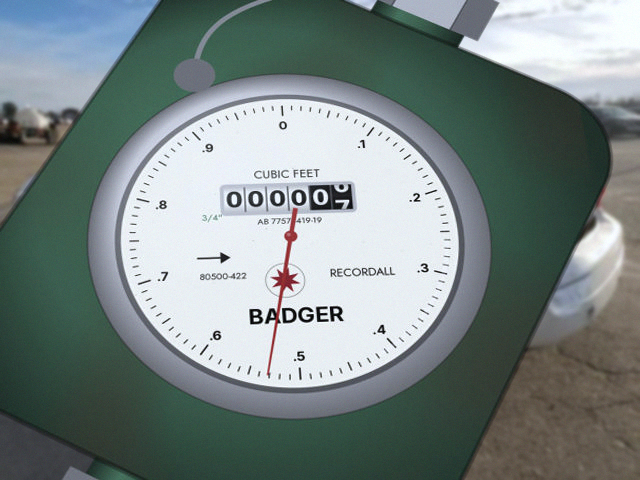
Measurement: 6.53 ft³
